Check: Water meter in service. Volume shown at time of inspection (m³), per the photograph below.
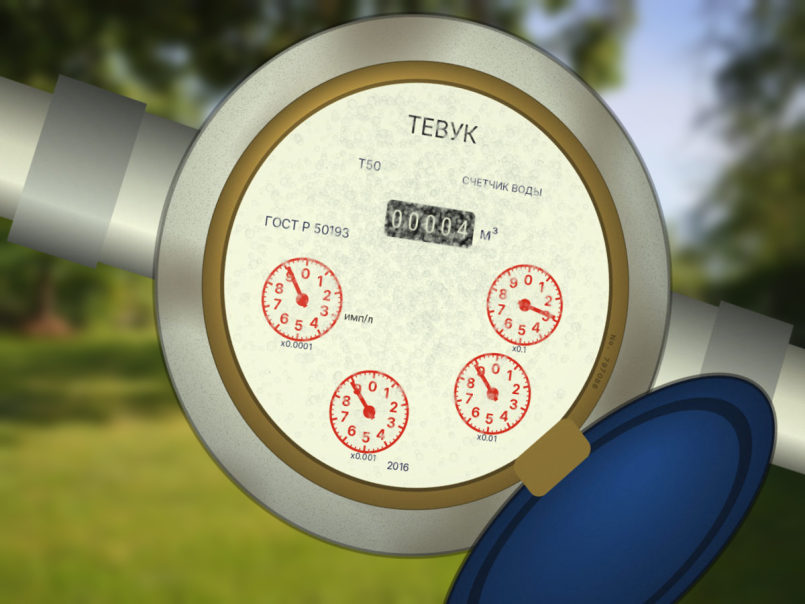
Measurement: 4.2889 m³
